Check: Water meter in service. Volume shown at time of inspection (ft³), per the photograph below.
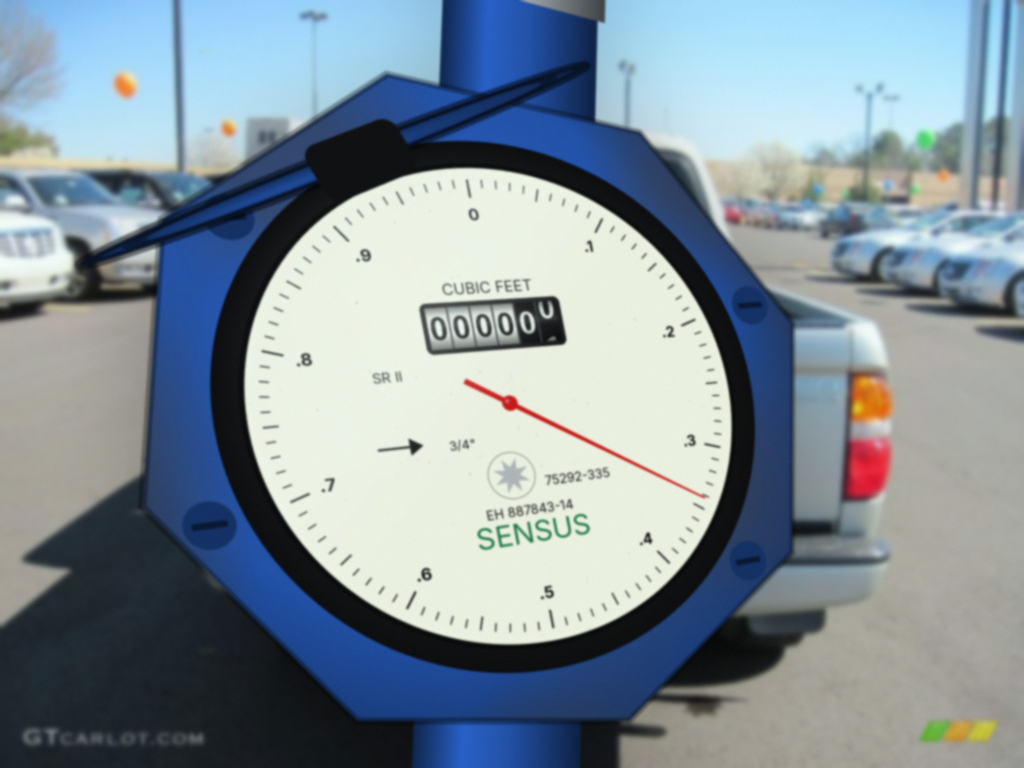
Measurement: 0.34 ft³
